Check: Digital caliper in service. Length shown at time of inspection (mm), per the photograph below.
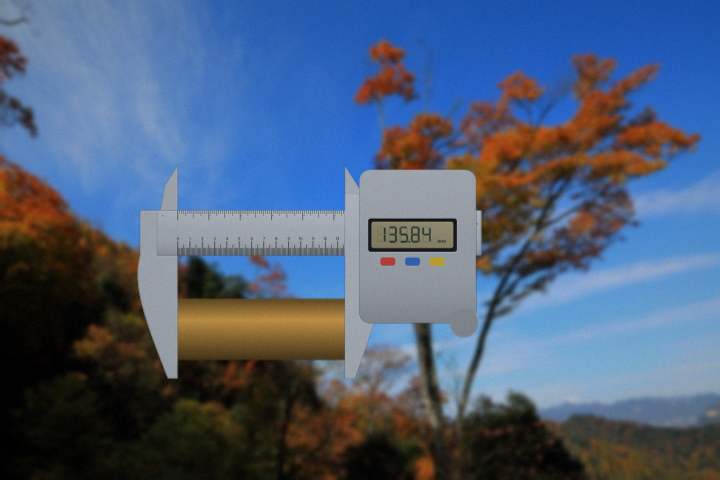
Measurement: 135.84 mm
